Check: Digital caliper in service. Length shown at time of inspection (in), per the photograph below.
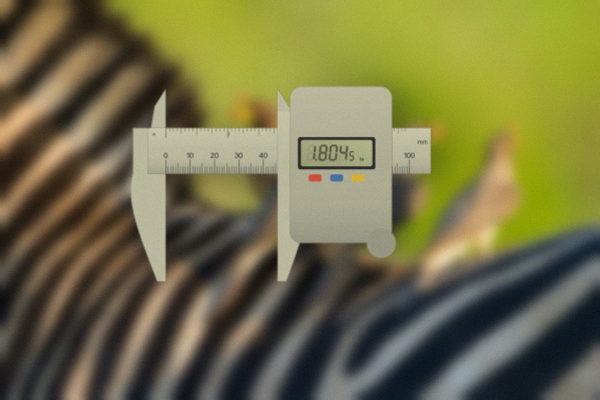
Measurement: 1.8045 in
